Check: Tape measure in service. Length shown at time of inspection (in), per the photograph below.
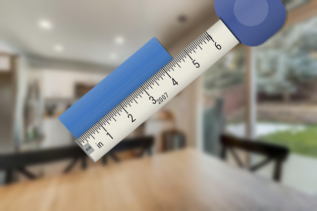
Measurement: 4.5 in
